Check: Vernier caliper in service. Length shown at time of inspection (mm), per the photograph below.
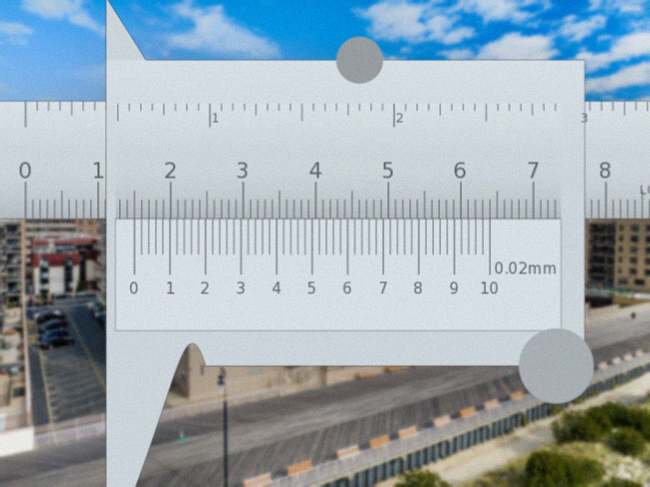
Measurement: 15.0 mm
